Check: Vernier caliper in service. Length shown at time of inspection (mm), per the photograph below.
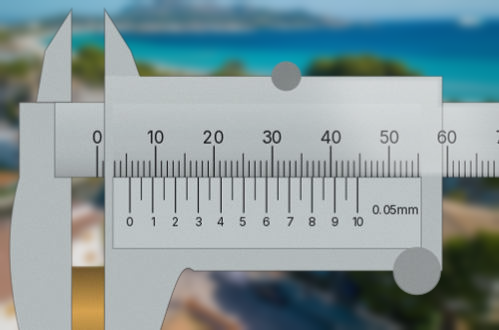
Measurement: 5.6 mm
